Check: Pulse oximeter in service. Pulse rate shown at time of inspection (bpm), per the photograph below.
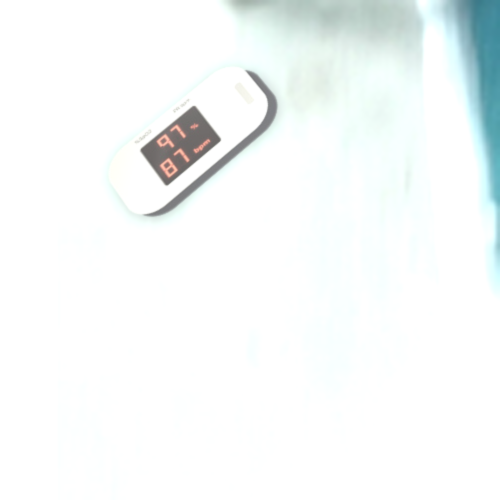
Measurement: 87 bpm
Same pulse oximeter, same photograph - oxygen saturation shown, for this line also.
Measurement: 97 %
